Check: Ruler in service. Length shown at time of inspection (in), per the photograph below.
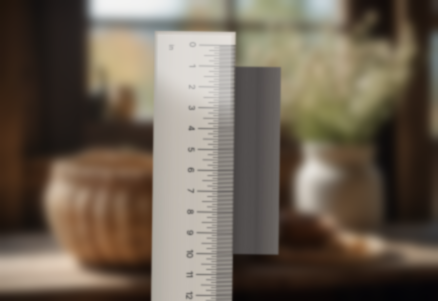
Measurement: 9 in
